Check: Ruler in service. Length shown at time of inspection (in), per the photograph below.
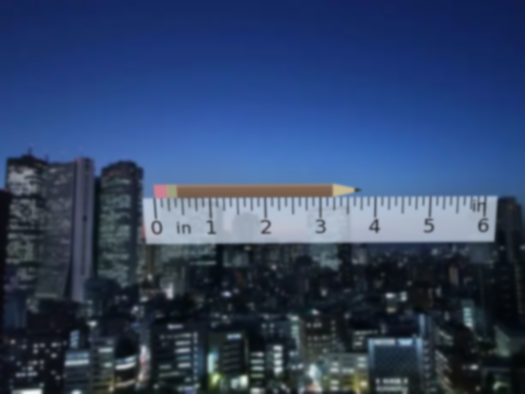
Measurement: 3.75 in
